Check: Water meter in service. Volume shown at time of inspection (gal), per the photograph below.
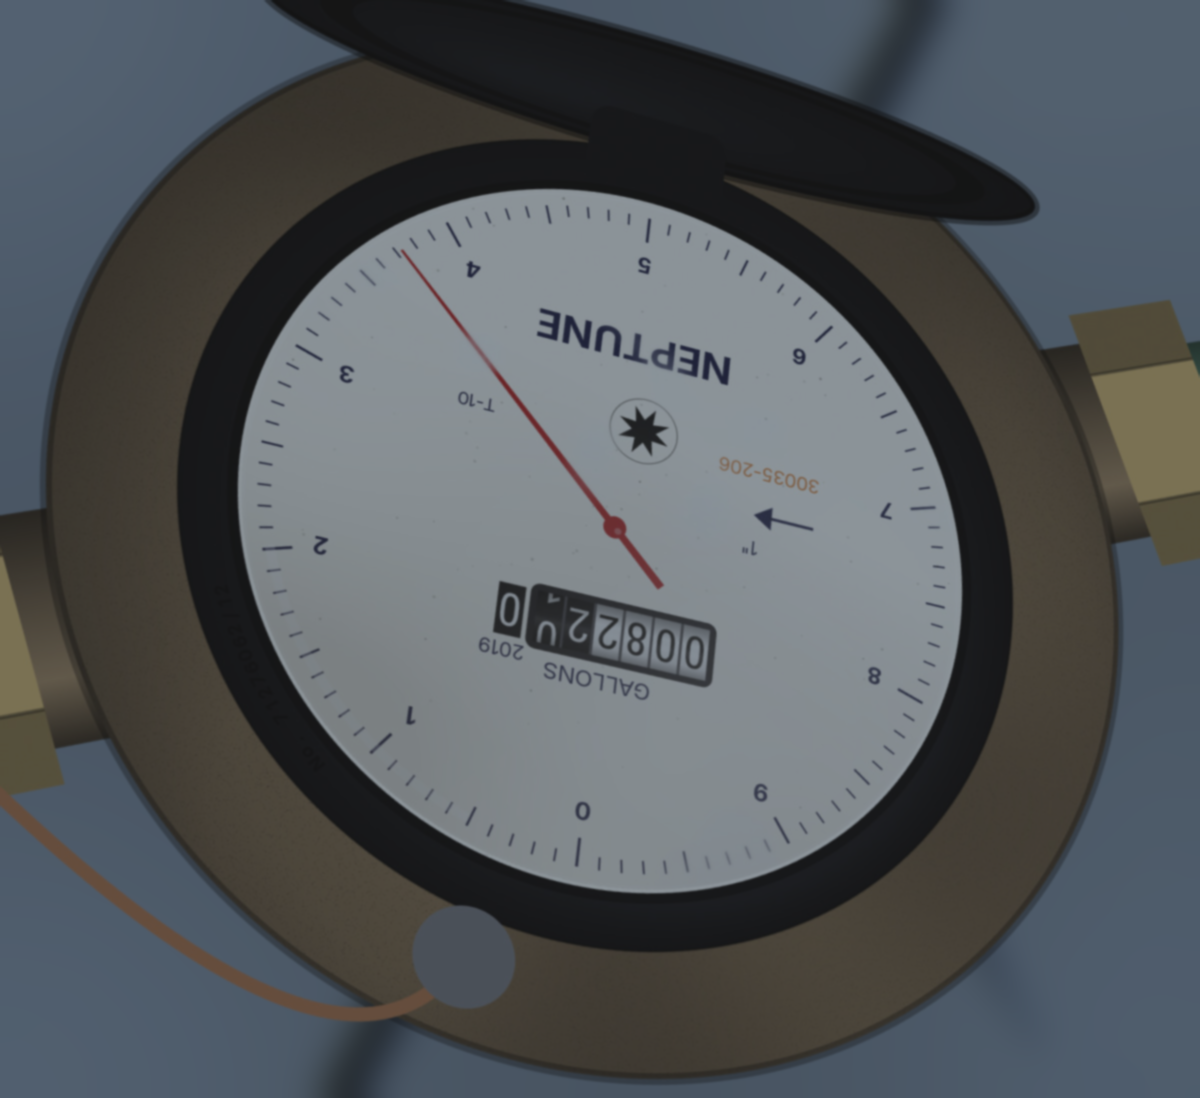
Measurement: 82203.7 gal
